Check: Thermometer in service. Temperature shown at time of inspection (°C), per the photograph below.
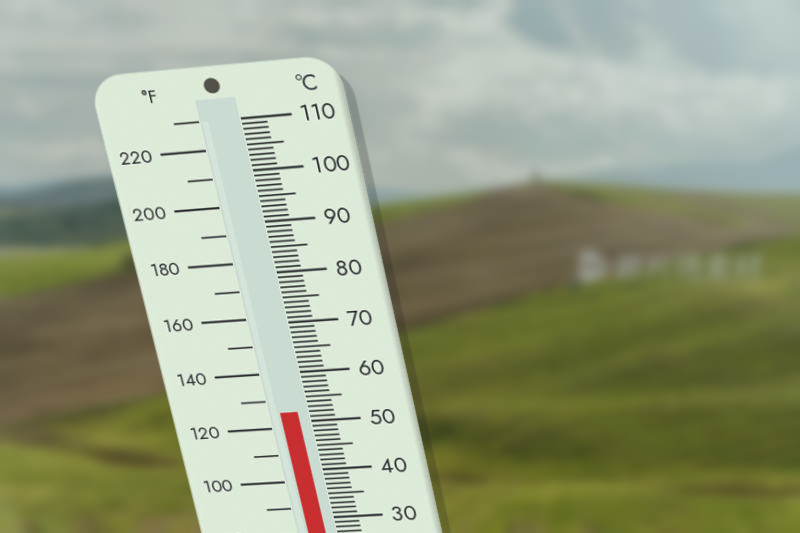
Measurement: 52 °C
